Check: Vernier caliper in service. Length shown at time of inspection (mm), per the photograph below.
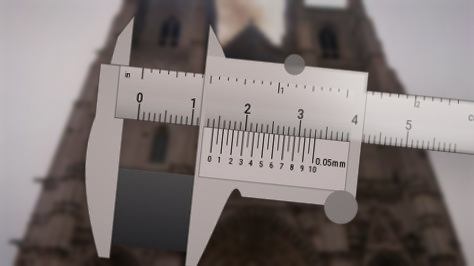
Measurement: 14.0 mm
